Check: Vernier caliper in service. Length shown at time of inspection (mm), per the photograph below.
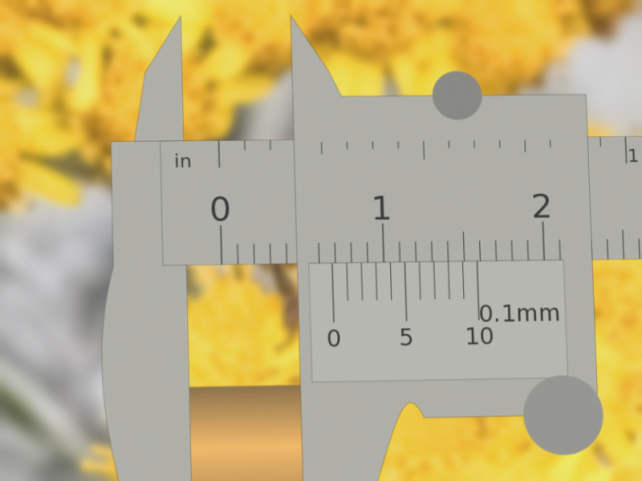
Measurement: 6.8 mm
